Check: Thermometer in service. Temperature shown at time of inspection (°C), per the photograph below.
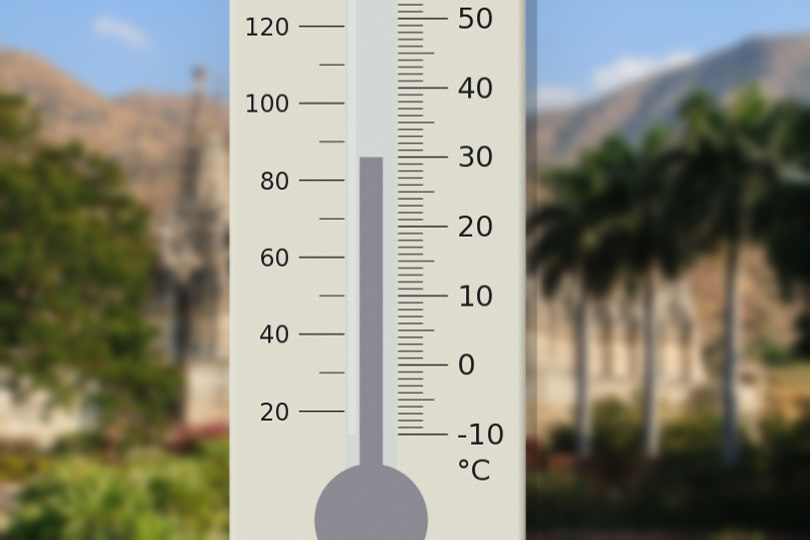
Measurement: 30 °C
